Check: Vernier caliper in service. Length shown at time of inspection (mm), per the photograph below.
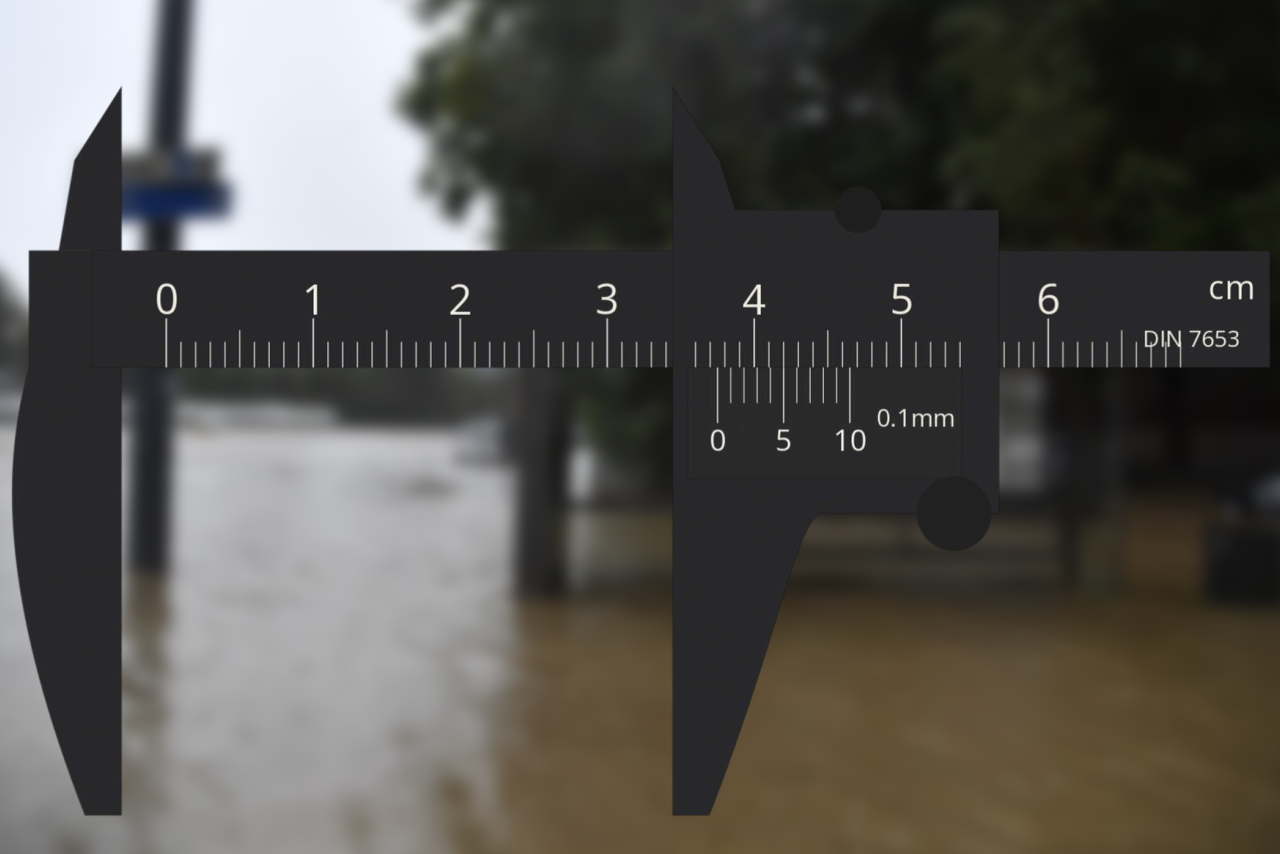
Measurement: 37.5 mm
